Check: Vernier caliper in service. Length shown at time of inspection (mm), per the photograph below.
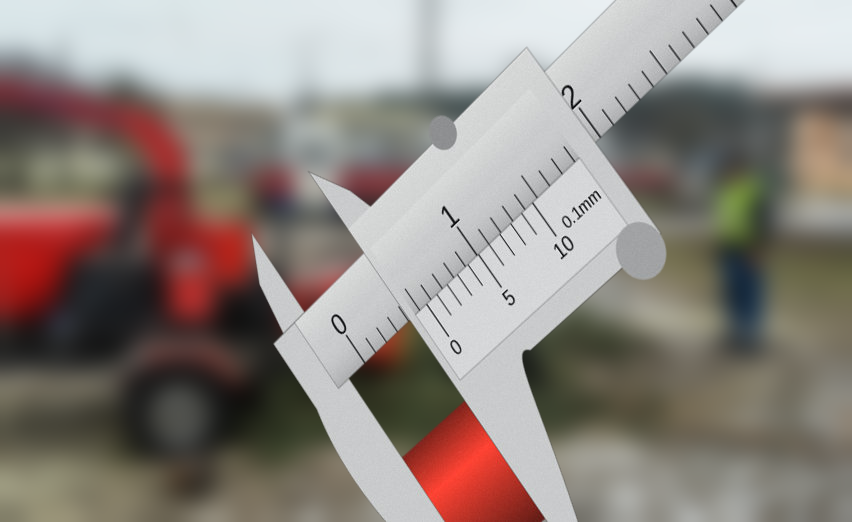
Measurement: 5.6 mm
